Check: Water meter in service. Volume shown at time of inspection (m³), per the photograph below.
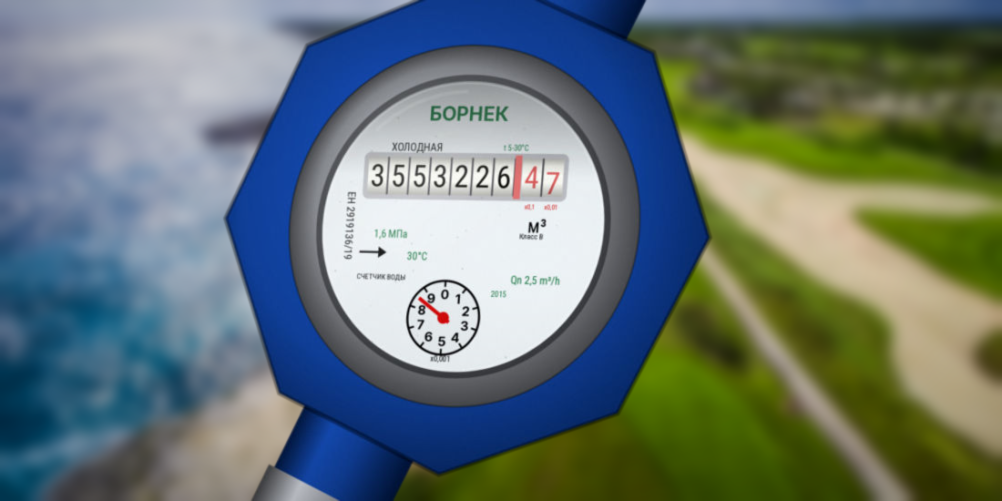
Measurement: 3553226.468 m³
